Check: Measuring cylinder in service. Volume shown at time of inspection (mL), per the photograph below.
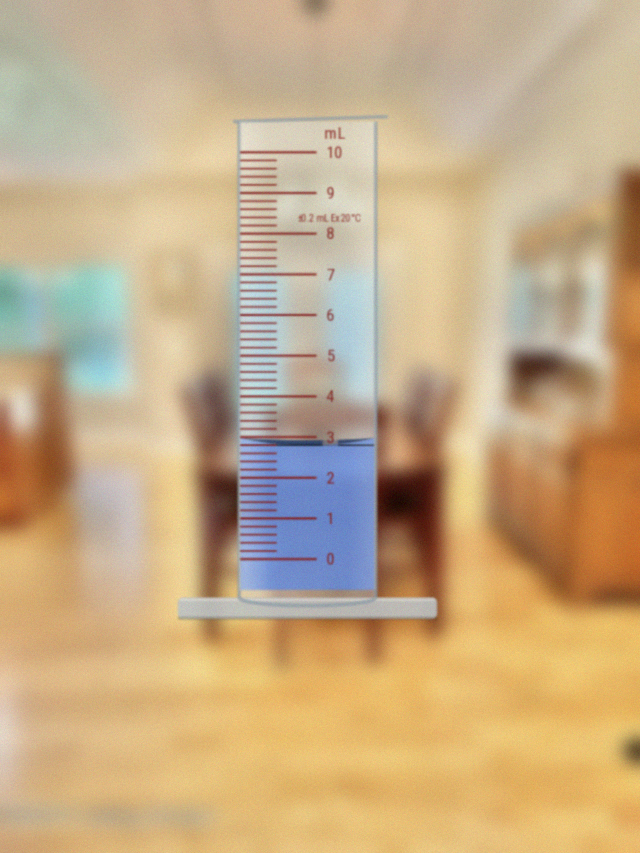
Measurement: 2.8 mL
